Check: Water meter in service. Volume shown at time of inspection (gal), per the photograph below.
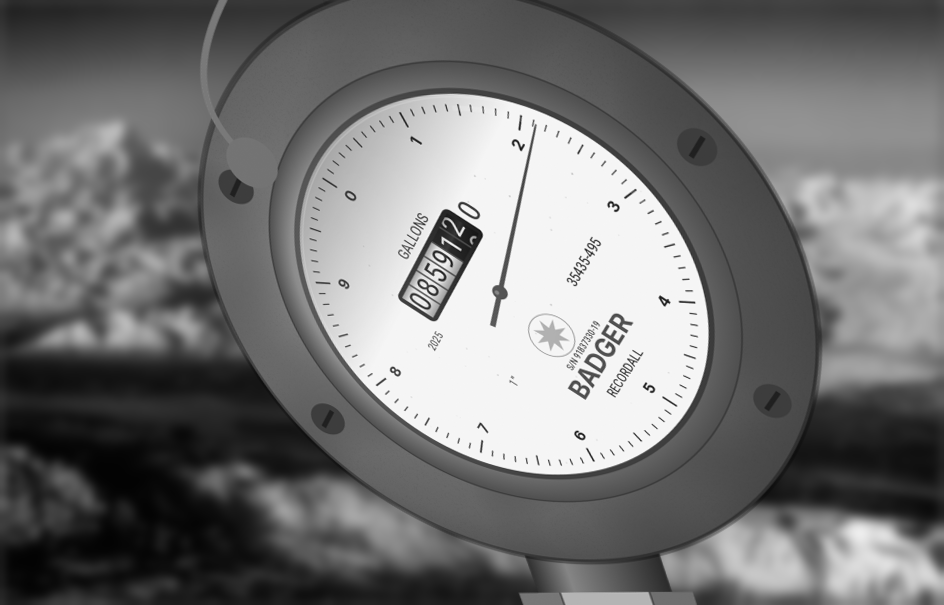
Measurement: 859122.1 gal
